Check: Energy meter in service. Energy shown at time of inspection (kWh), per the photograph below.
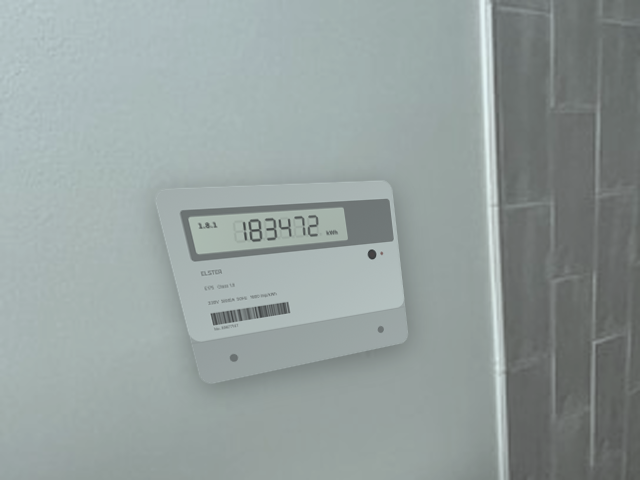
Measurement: 183472 kWh
